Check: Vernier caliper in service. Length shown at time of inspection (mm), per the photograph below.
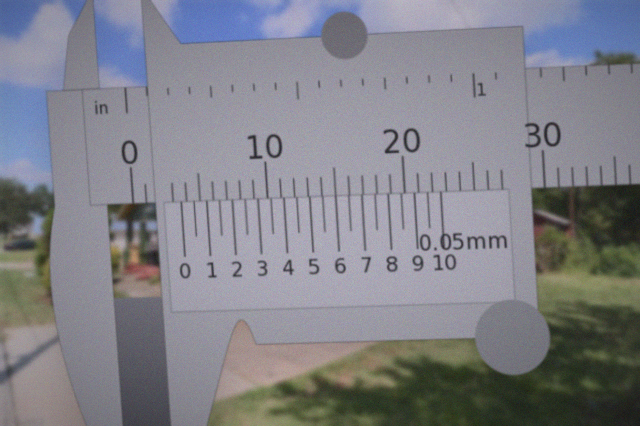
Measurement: 3.6 mm
